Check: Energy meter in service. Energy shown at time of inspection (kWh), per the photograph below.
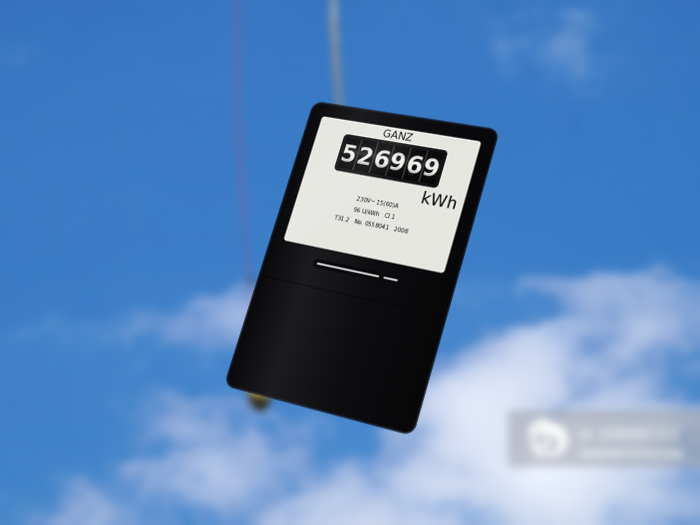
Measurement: 526969 kWh
